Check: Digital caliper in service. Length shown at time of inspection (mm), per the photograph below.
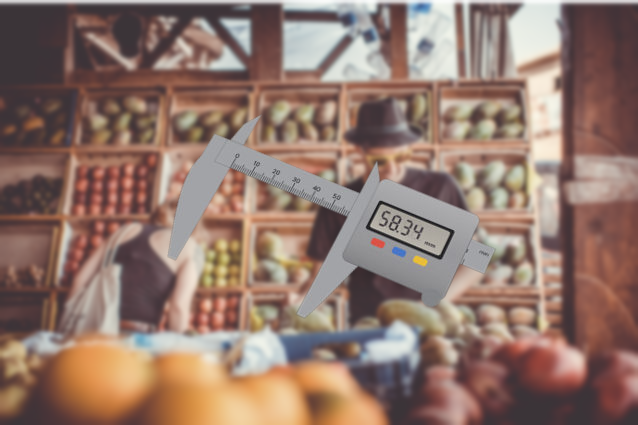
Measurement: 58.34 mm
